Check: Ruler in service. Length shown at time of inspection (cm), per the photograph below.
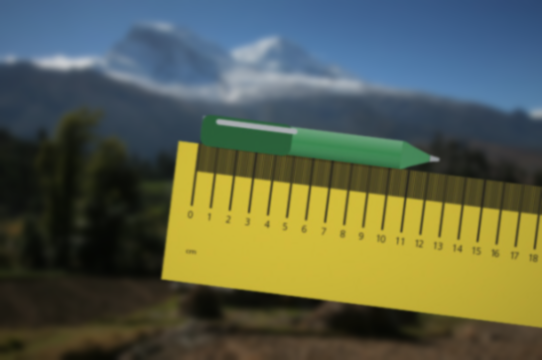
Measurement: 12.5 cm
